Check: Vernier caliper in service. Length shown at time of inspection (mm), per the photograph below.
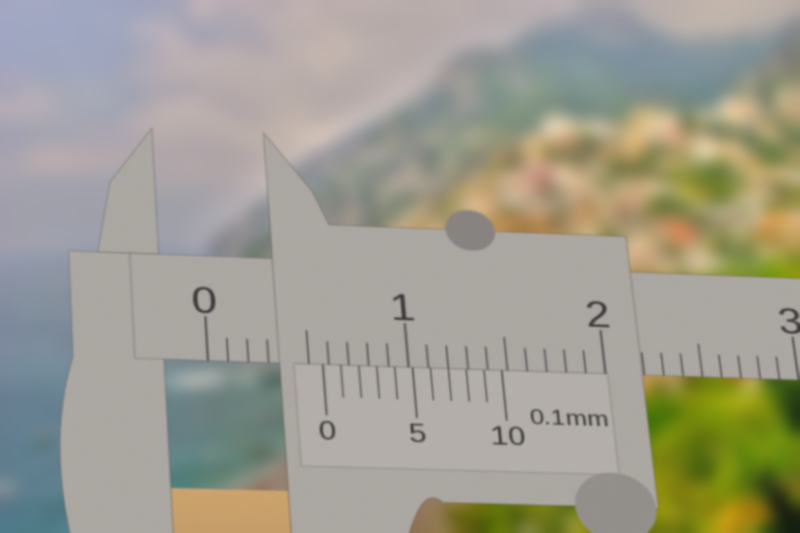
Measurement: 5.7 mm
